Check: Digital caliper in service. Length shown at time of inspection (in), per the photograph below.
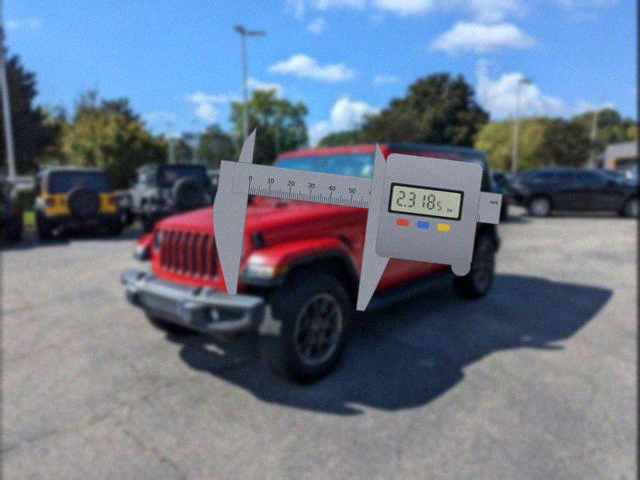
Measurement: 2.3185 in
